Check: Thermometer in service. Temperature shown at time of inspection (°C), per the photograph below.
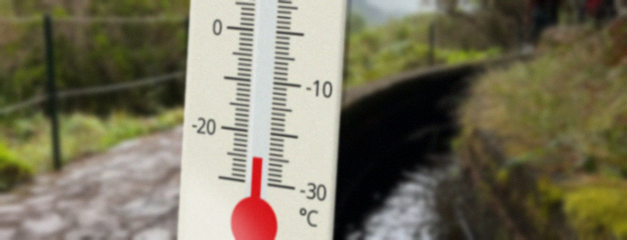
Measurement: -25 °C
